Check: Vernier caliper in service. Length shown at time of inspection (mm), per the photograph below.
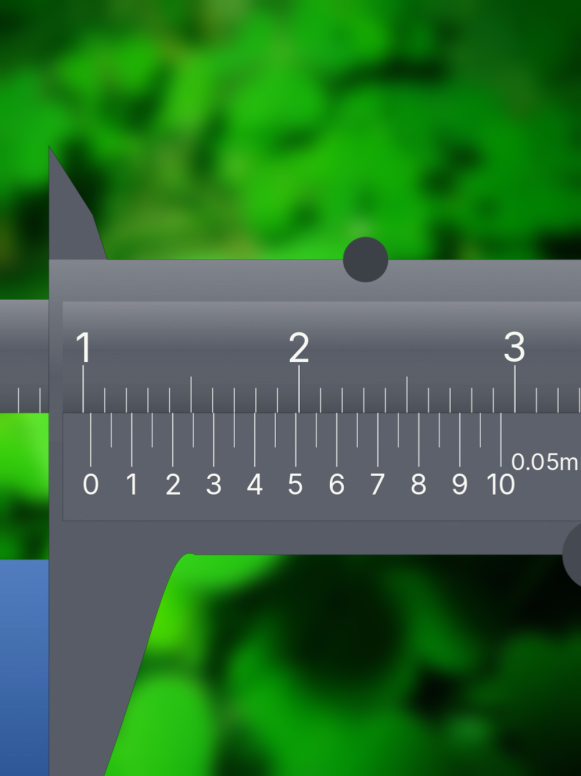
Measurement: 10.35 mm
